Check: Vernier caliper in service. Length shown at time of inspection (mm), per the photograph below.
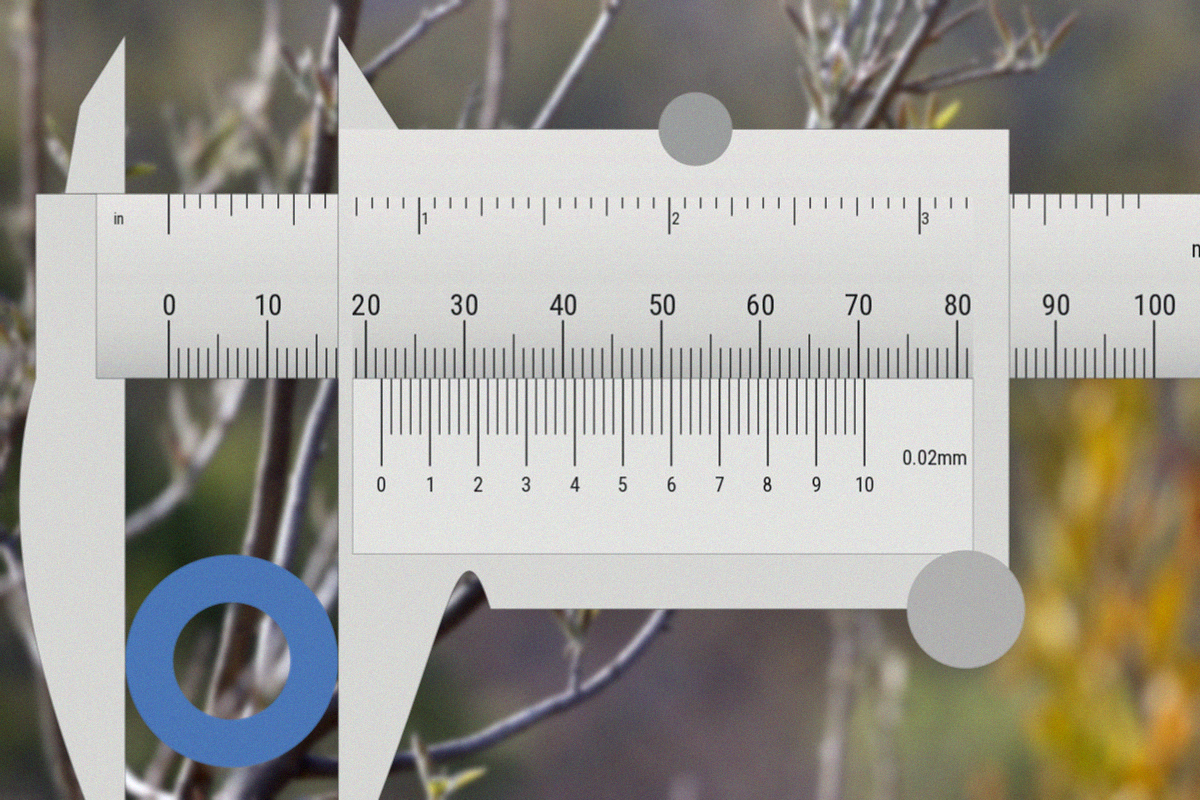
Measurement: 21.6 mm
